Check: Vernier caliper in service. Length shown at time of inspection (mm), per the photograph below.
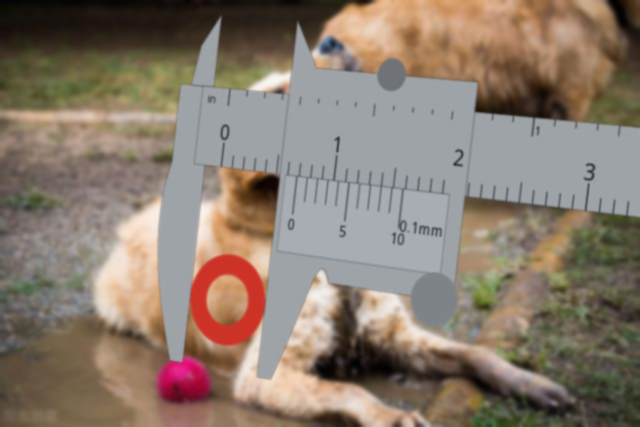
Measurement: 6.8 mm
